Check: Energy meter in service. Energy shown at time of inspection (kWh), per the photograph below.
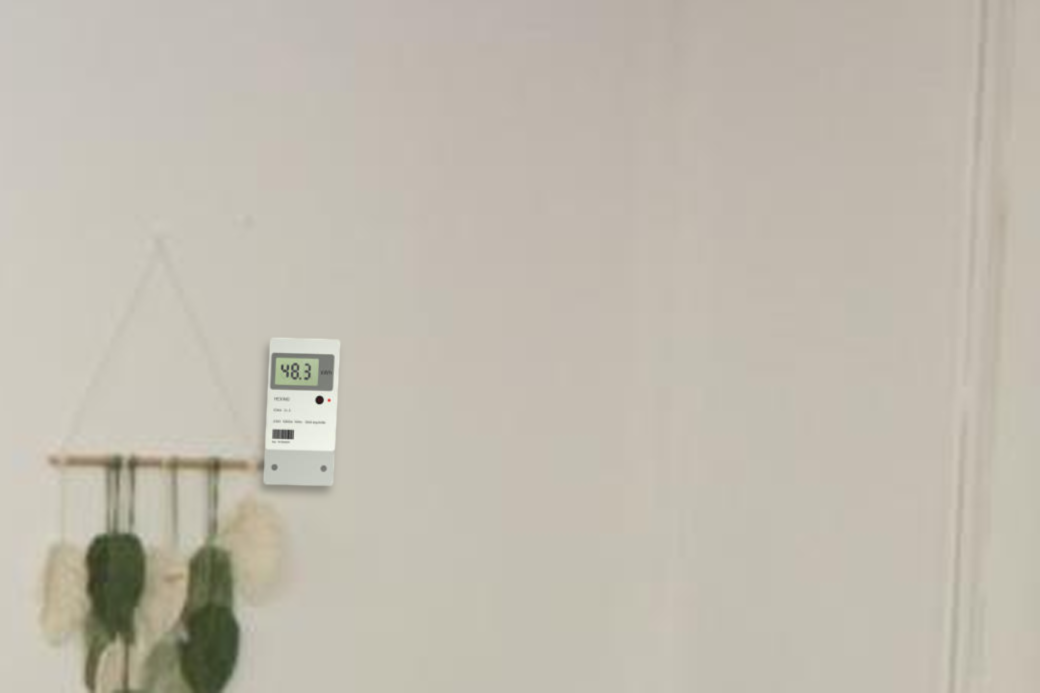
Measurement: 48.3 kWh
